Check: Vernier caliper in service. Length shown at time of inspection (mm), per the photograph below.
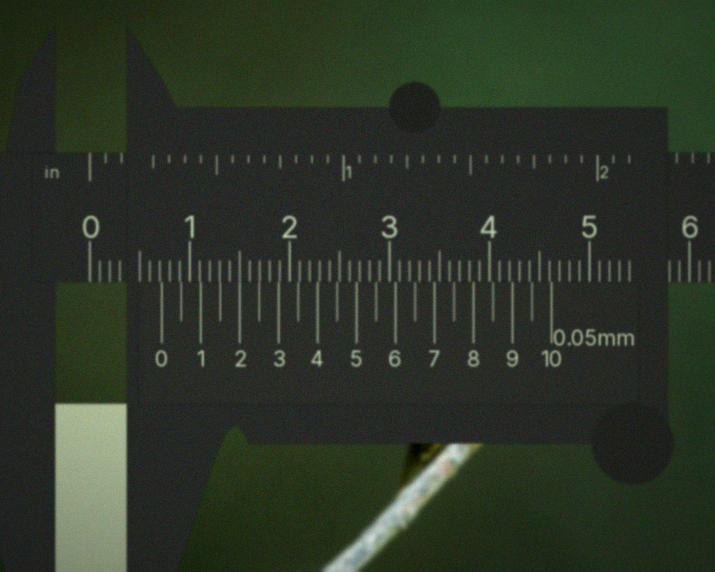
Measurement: 7.2 mm
